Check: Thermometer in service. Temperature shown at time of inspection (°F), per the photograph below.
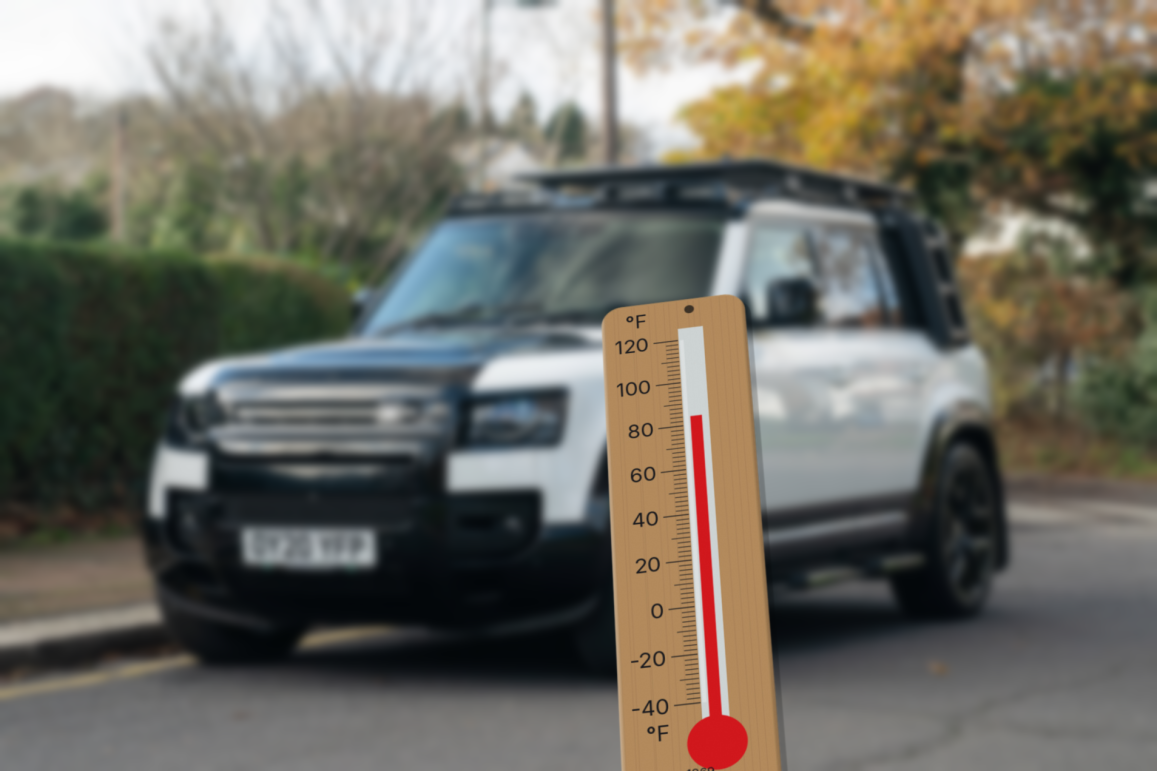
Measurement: 84 °F
